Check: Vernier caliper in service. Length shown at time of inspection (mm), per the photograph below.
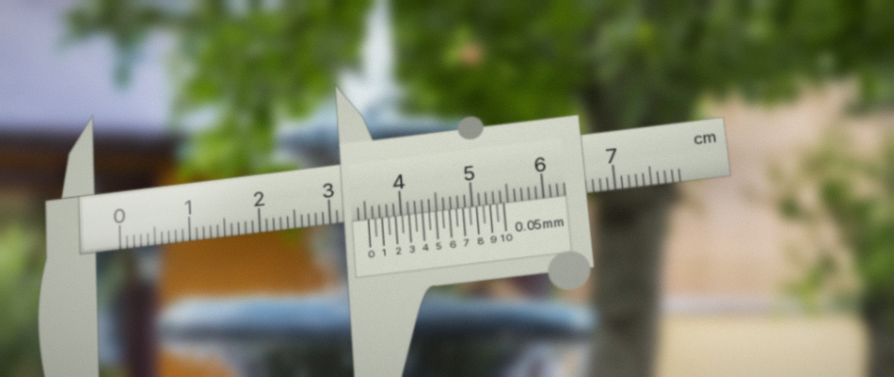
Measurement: 35.4 mm
